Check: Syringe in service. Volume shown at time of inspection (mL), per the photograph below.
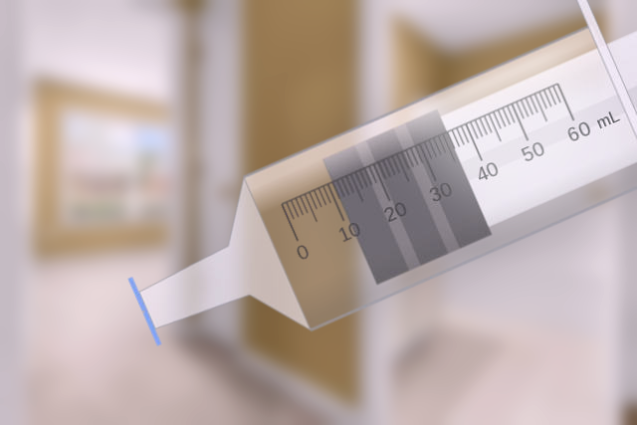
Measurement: 11 mL
